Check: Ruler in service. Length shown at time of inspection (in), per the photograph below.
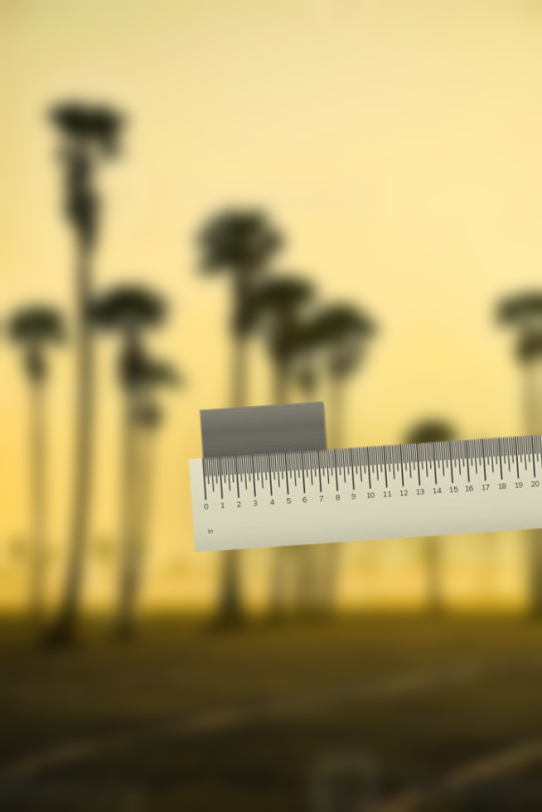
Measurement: 7.5 in
